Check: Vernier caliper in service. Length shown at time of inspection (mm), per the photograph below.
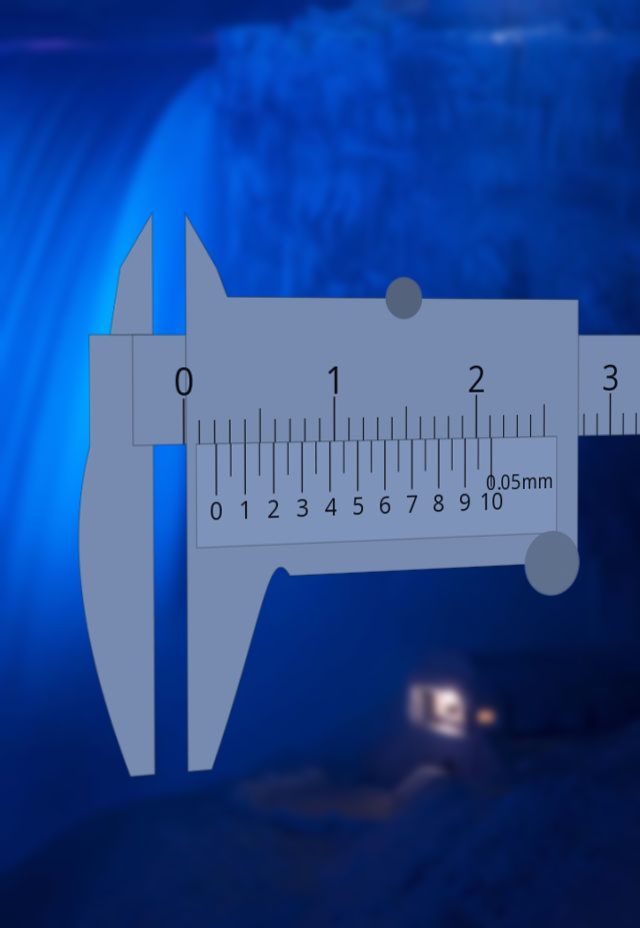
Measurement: 2.1 mm
